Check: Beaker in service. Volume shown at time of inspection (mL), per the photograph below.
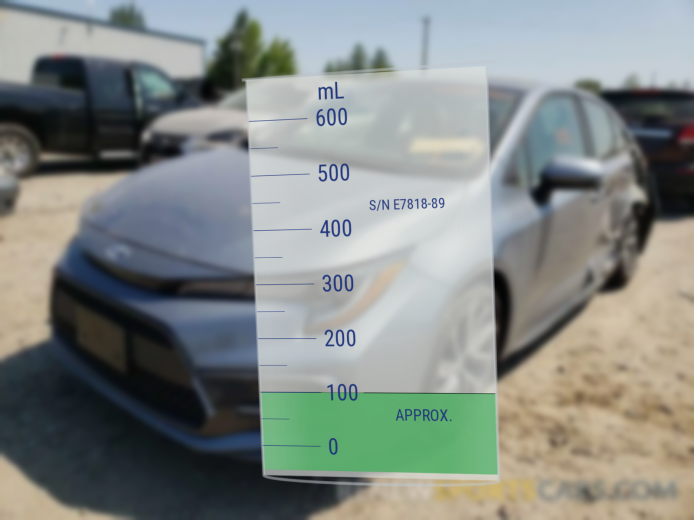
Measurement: 100 mL
